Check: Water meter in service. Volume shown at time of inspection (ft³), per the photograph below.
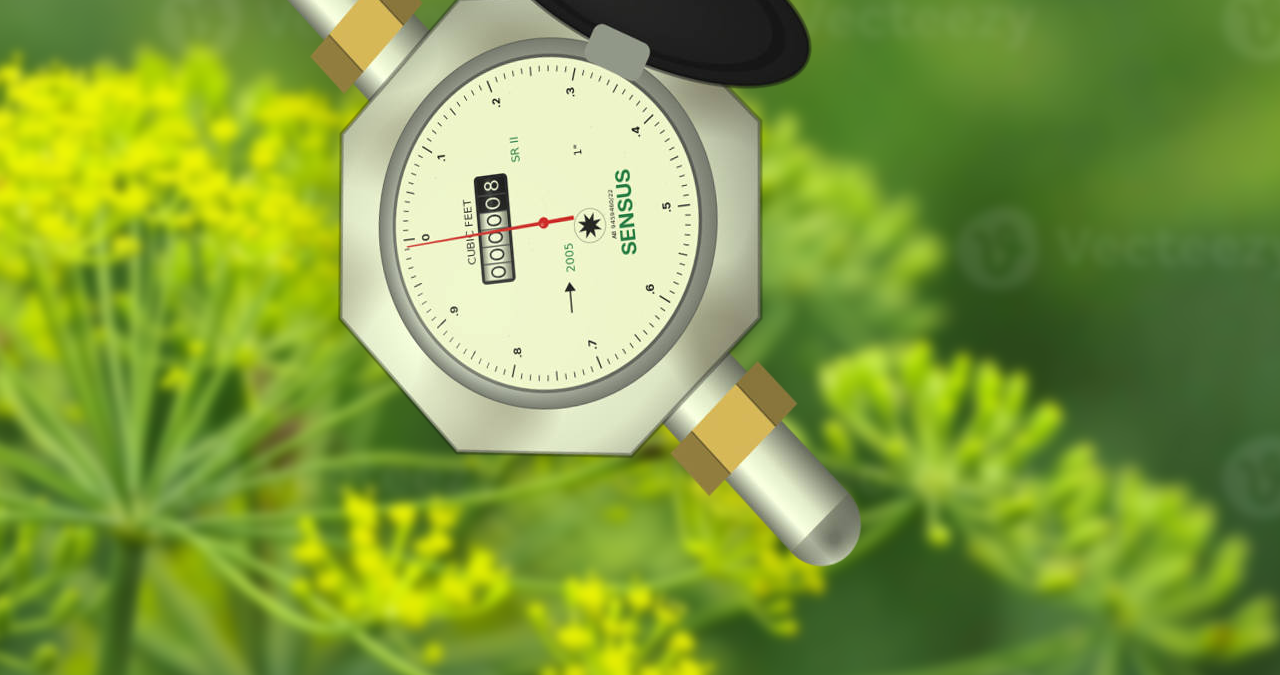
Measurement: 7.99 ft³
